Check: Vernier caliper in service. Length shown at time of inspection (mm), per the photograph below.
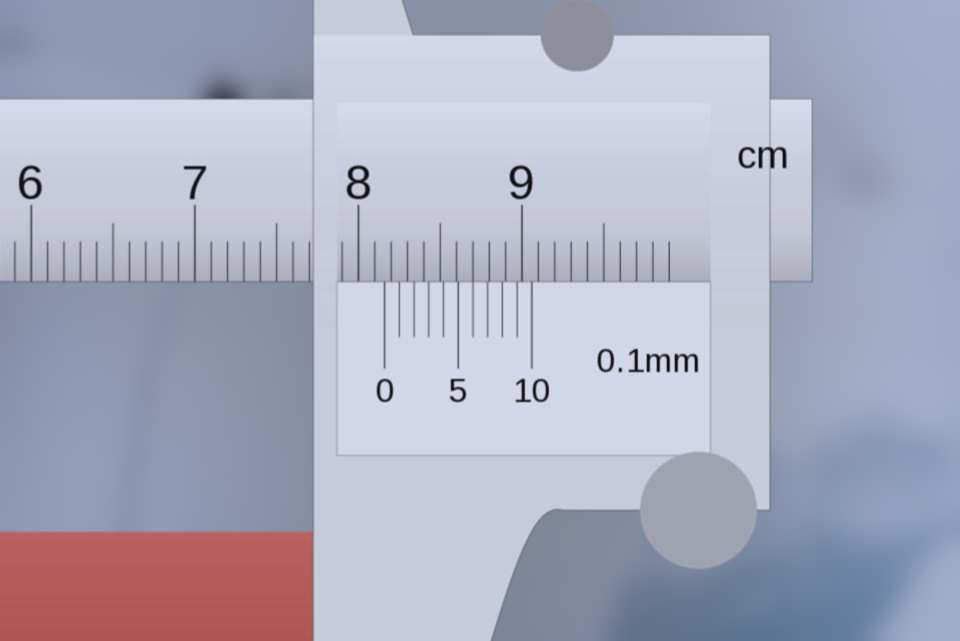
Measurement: 81.6 mm
